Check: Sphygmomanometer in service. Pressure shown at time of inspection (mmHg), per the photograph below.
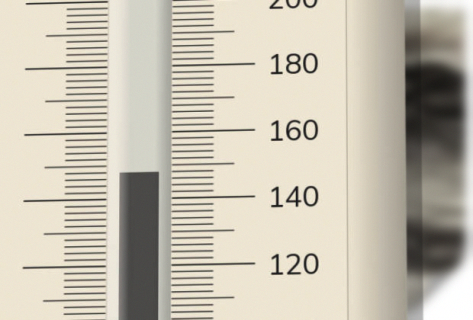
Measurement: 148 mmHg
